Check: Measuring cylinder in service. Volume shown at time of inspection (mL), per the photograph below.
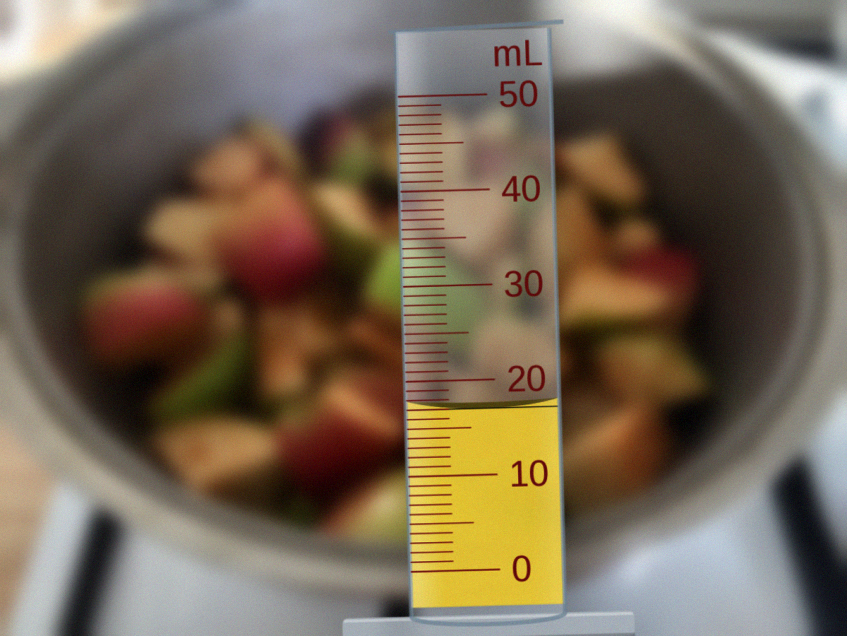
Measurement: 17 mL
